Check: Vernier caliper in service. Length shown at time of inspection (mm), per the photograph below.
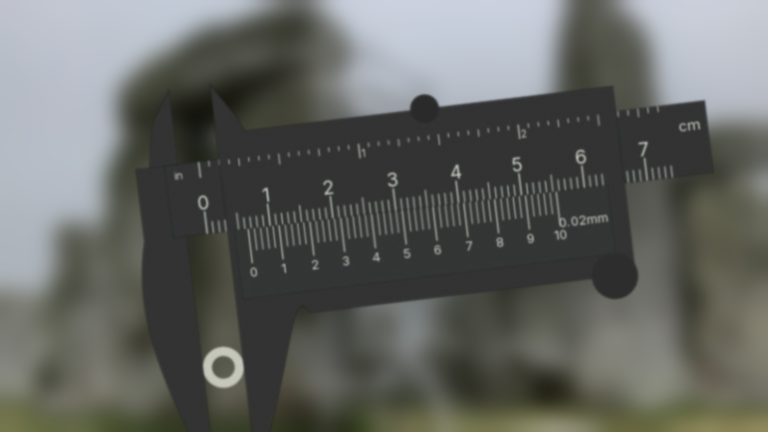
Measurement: 6.5 mm
